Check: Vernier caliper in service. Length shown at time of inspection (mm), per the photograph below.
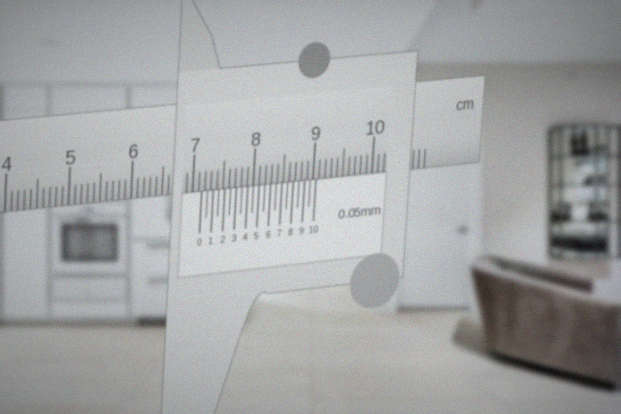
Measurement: 71.5 mm
